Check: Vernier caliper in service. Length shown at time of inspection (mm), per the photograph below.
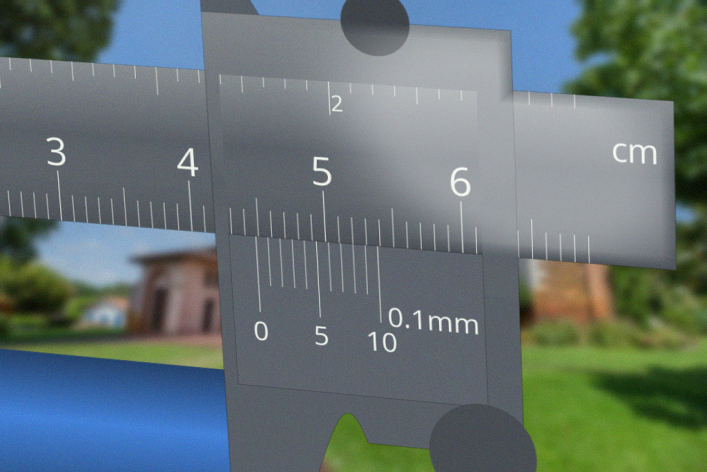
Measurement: 44.8 mm
